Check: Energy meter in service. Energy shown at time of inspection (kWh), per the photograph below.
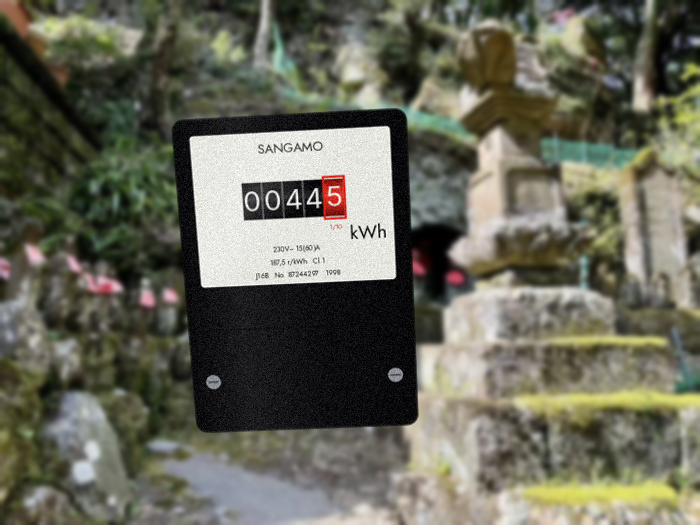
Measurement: 44.5 kWh
